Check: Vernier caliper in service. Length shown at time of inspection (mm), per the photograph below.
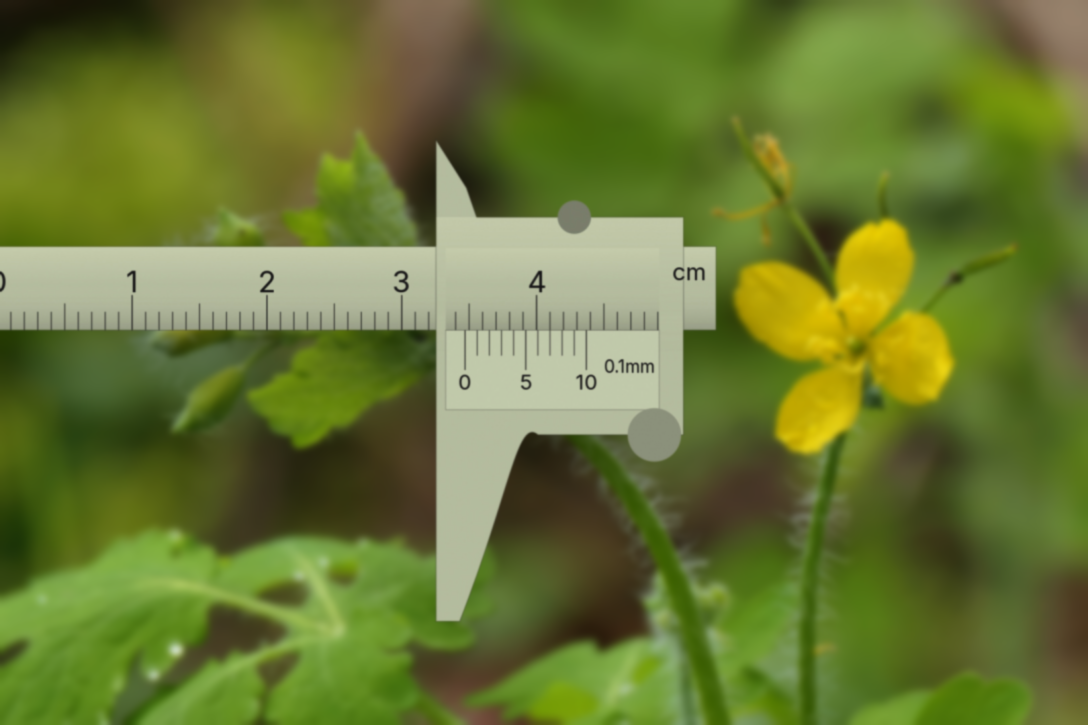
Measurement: 34.7 mm
